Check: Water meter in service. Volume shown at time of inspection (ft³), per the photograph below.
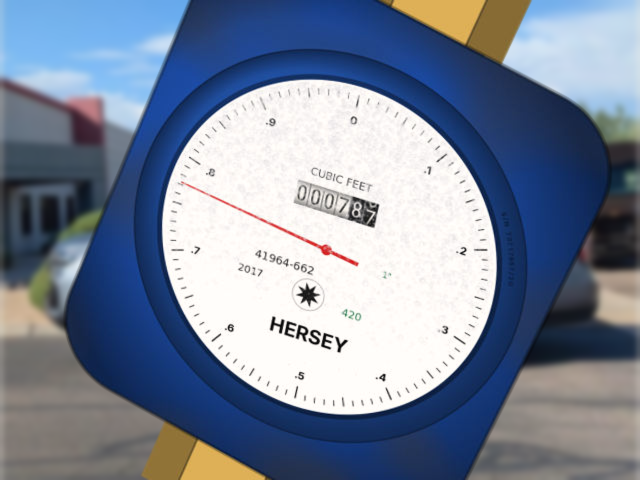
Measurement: 786.77 ft³
